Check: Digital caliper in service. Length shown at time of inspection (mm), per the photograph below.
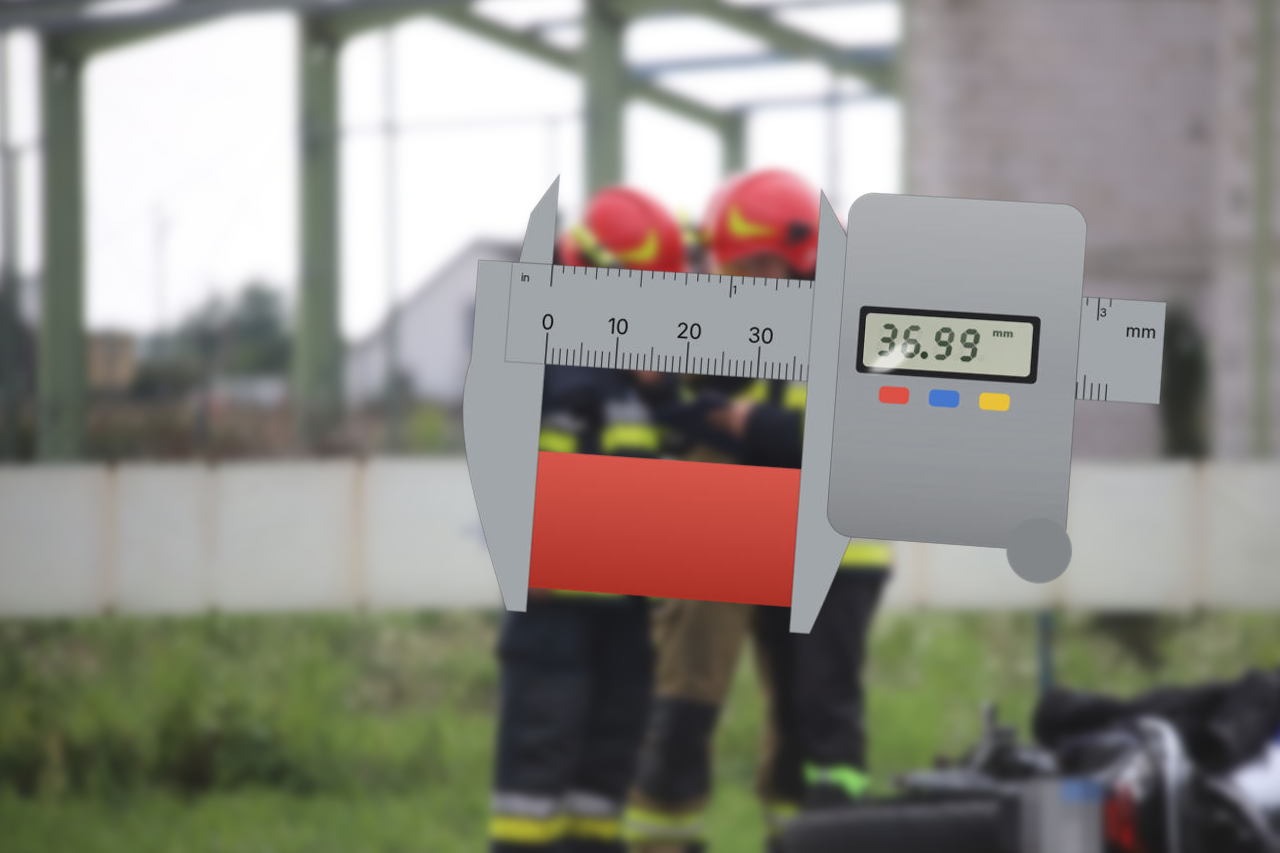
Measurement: 36.99 mm
